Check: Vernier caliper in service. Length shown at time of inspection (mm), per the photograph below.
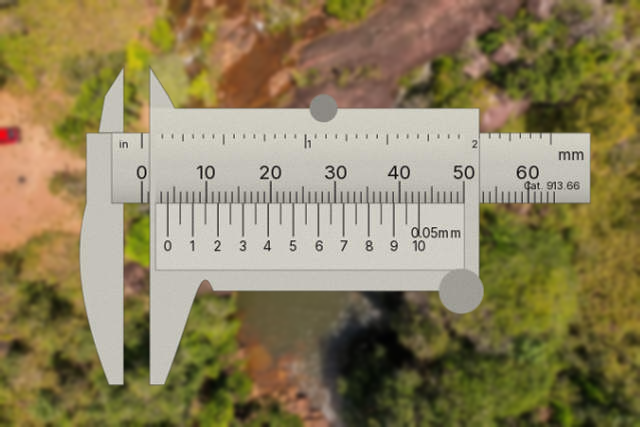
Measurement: 4.0 mm
